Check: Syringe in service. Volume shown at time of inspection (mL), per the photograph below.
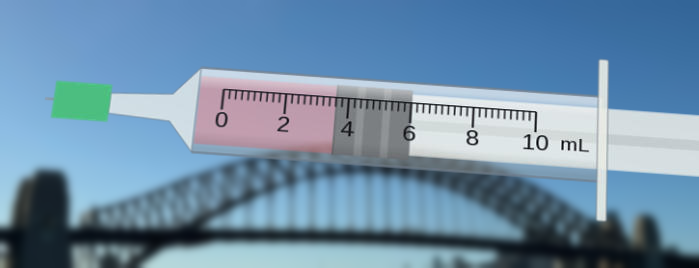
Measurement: 3.6 mL
